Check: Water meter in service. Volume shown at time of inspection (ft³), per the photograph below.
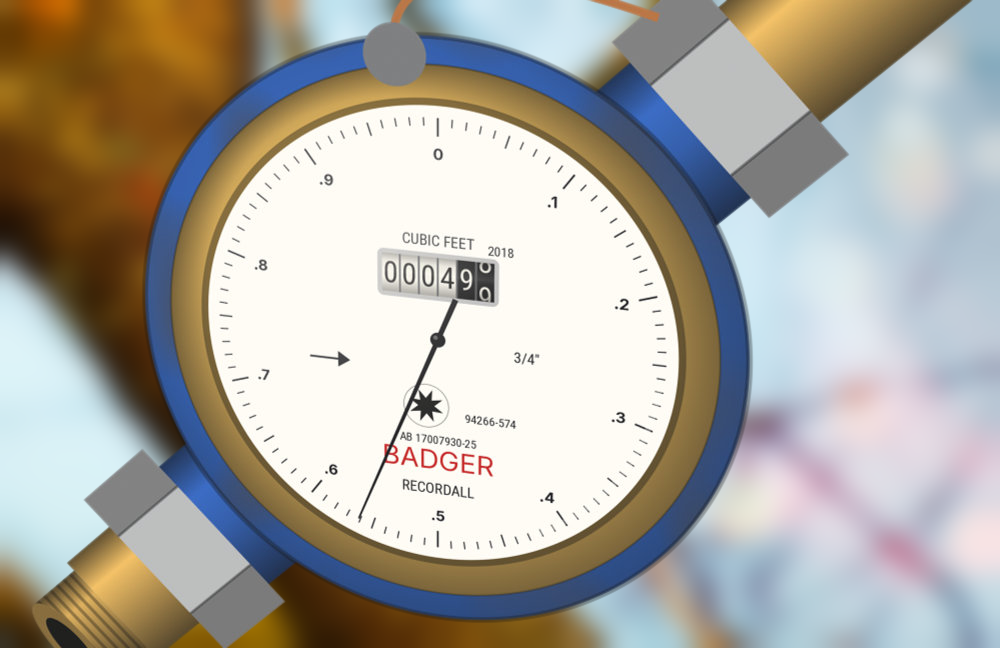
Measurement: 498.56 ft³
